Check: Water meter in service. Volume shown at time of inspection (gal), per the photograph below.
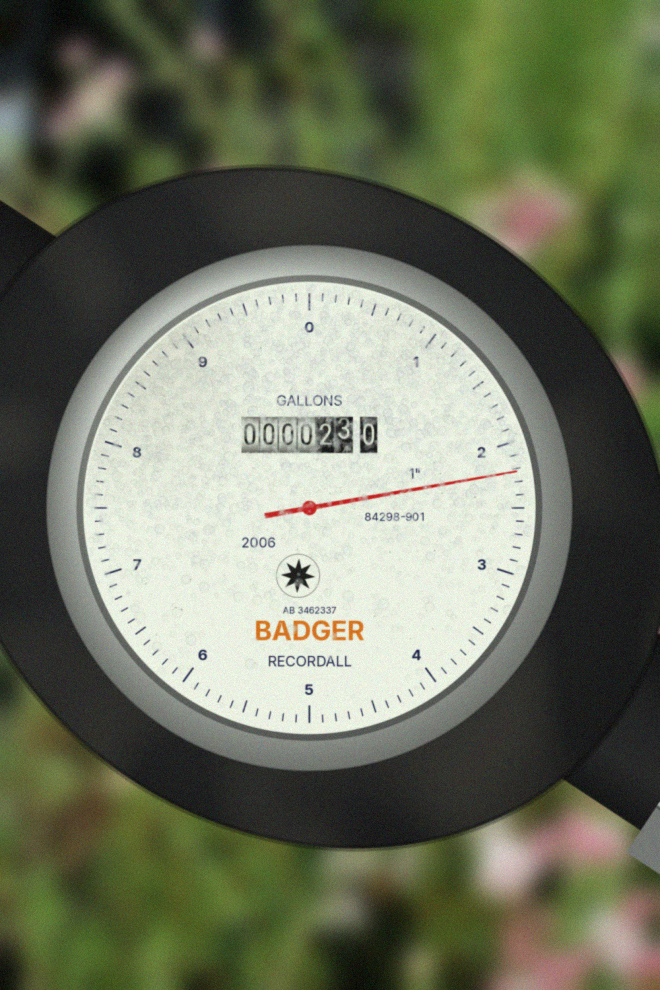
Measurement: 232.2 gal
